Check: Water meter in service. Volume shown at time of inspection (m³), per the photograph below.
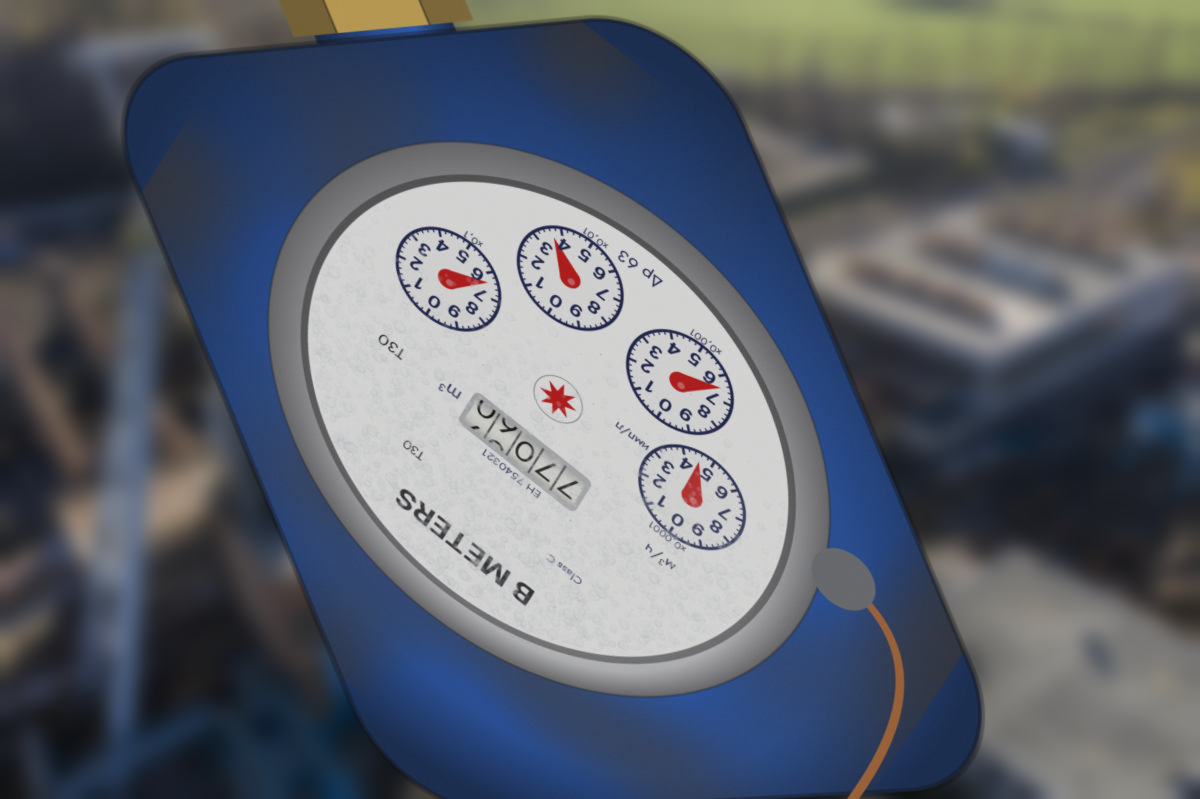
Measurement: 77059.6364 m³
